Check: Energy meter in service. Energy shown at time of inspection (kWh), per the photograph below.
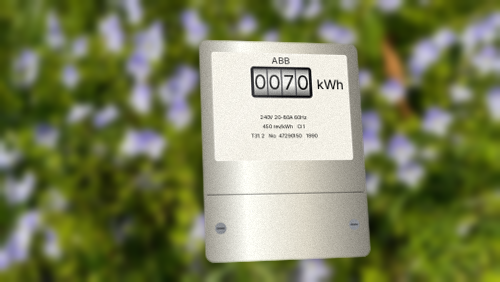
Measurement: 70 kWh
